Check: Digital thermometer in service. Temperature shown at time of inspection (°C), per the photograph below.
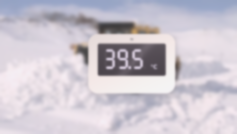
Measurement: 39.5 °C
